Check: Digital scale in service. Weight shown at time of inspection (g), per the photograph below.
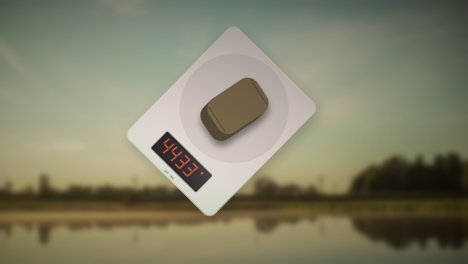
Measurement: 4433 g
